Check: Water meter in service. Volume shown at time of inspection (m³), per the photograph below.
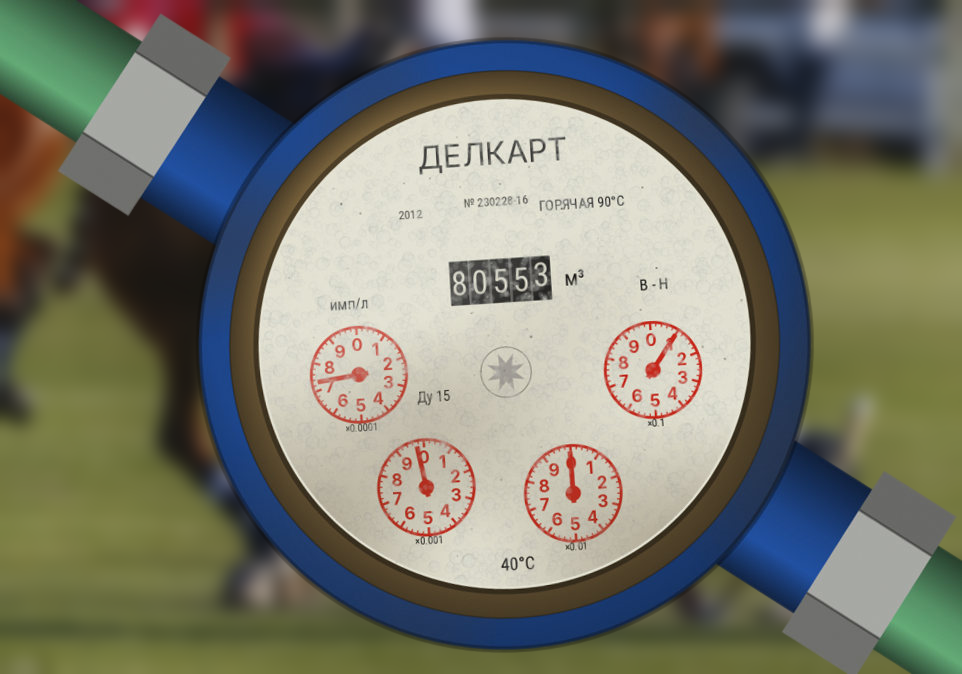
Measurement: 80553.0997 m³
